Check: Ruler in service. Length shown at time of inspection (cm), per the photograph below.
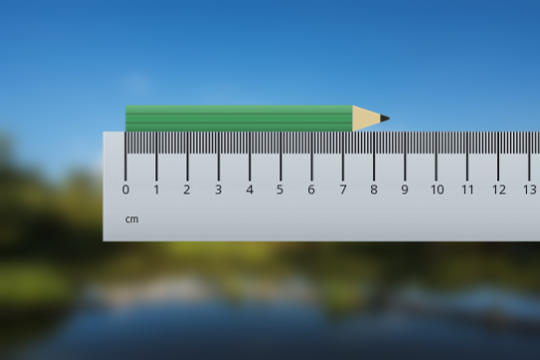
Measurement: 8.5 cm
